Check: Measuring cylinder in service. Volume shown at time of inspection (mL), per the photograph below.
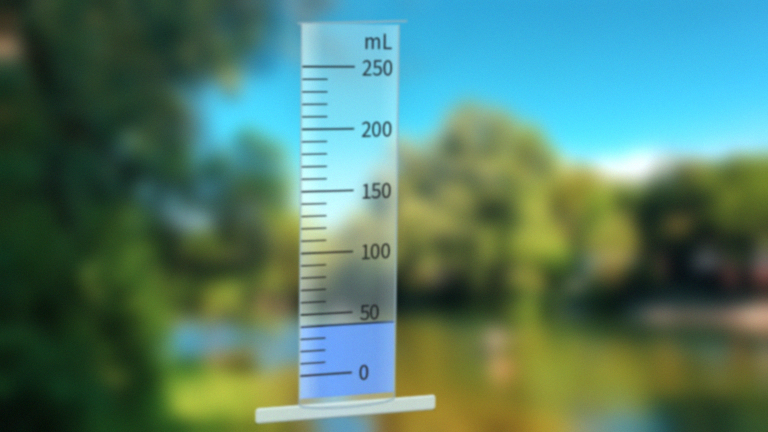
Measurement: 40 mL
